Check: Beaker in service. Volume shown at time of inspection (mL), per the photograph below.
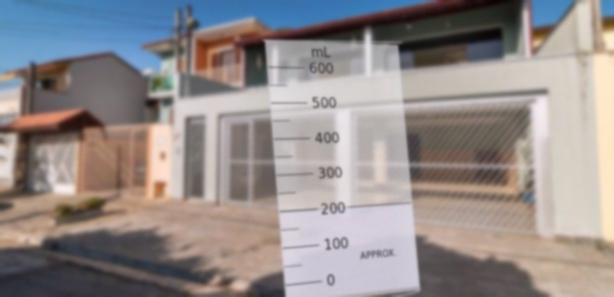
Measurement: 200 mL
